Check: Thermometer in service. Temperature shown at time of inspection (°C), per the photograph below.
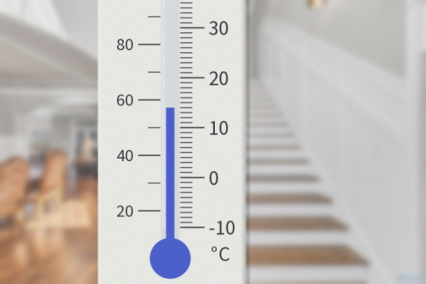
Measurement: 14 °C
